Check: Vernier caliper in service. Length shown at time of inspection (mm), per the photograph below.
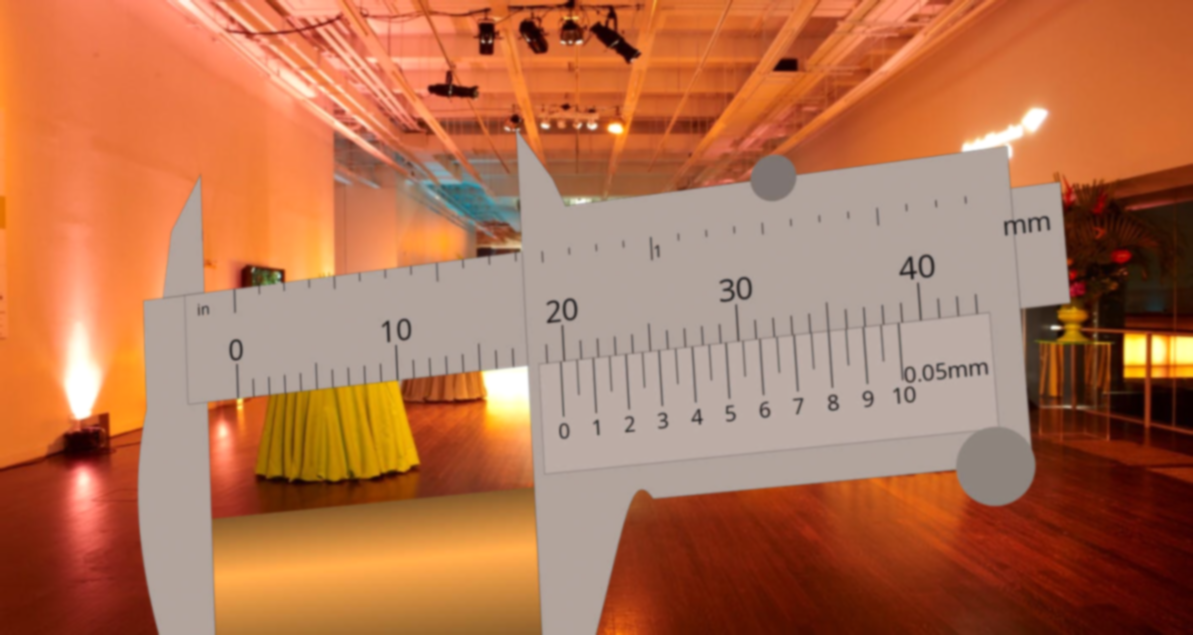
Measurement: 19.8 mm
